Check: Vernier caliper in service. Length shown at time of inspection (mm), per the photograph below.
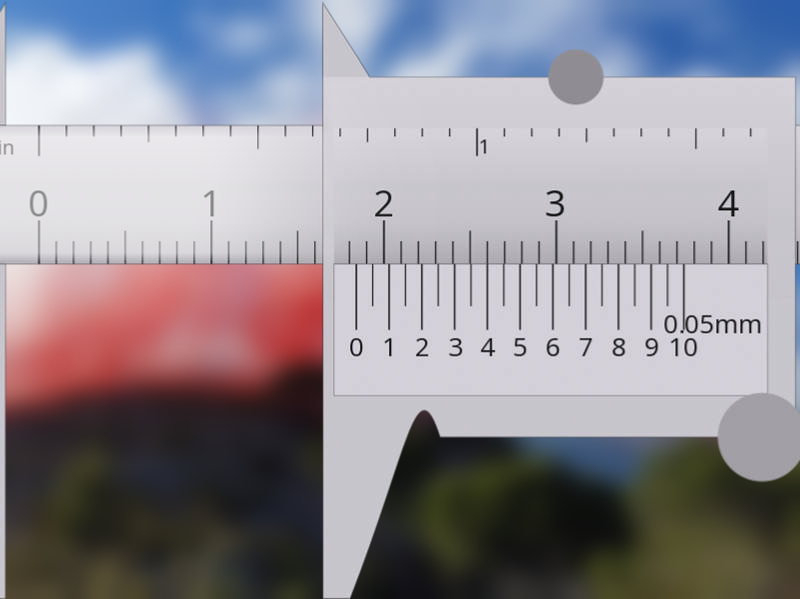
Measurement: 18.4 mm
